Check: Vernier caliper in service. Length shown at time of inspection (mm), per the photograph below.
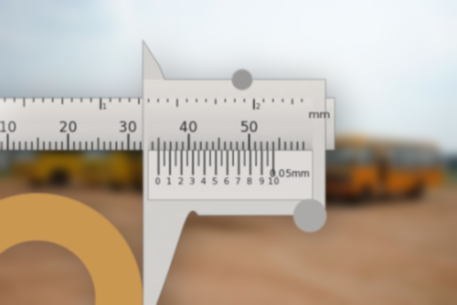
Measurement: 35.0 mm
